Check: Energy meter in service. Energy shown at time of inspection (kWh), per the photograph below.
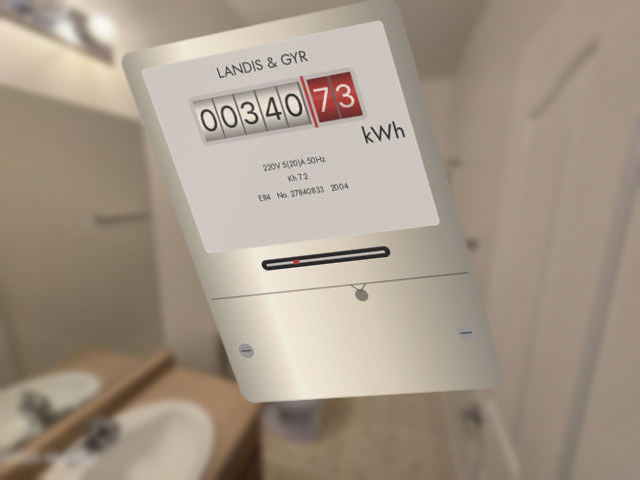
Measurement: 340.73 kWh
